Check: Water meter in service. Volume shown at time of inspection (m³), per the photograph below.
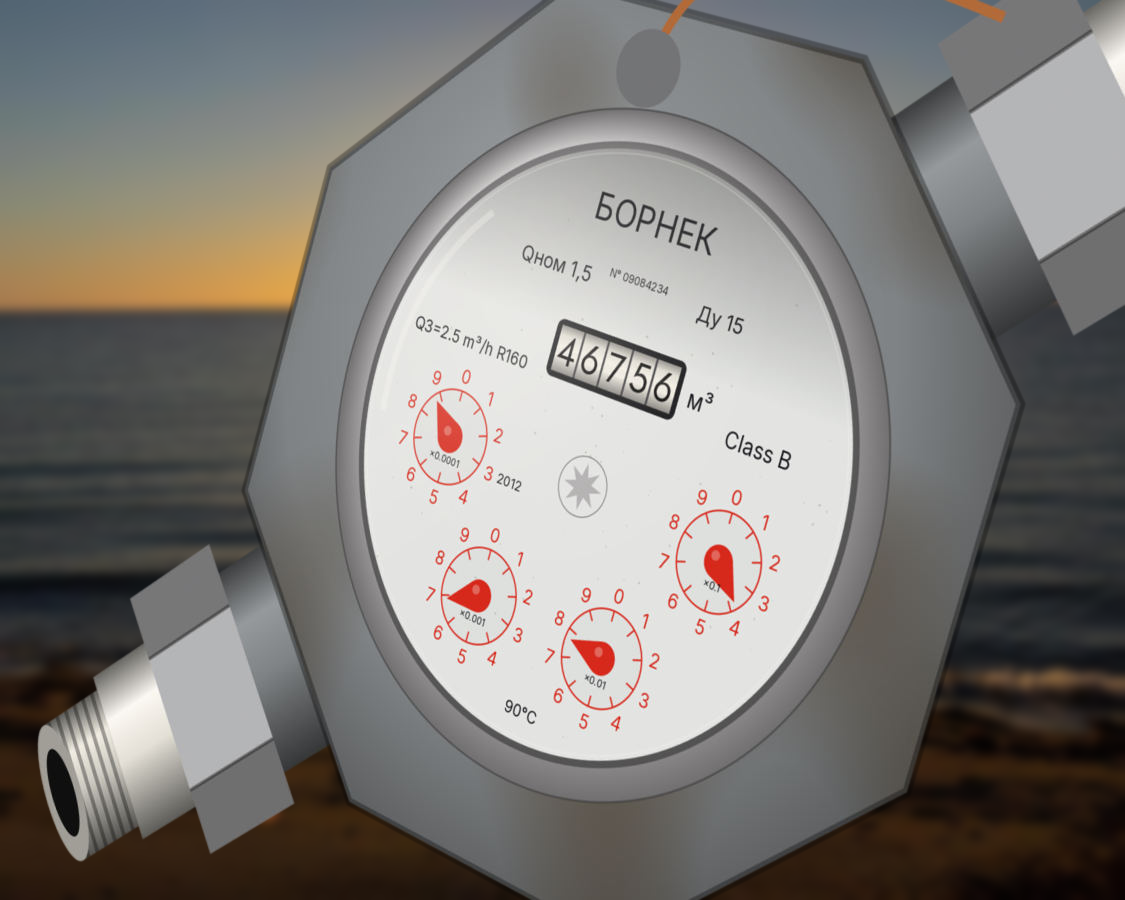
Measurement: 46756.3768 m³
